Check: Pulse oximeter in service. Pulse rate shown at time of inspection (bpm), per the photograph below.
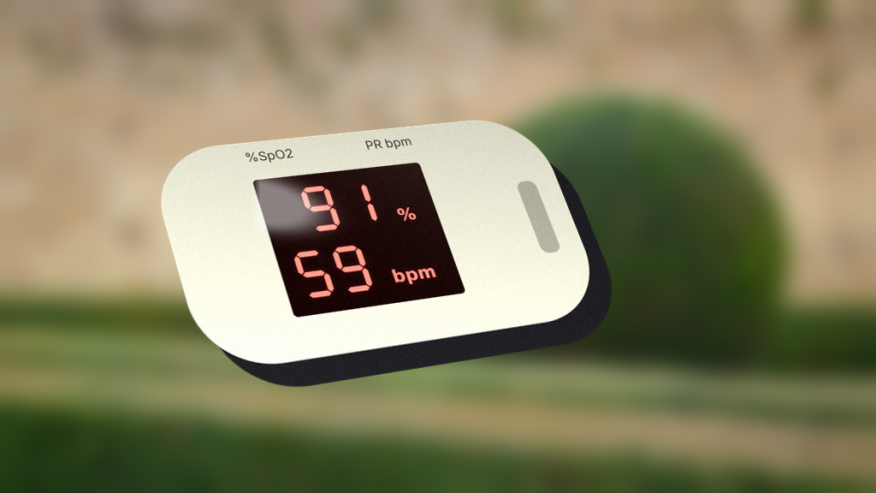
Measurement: 59 bpm
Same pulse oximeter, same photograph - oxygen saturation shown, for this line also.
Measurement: 91 %
